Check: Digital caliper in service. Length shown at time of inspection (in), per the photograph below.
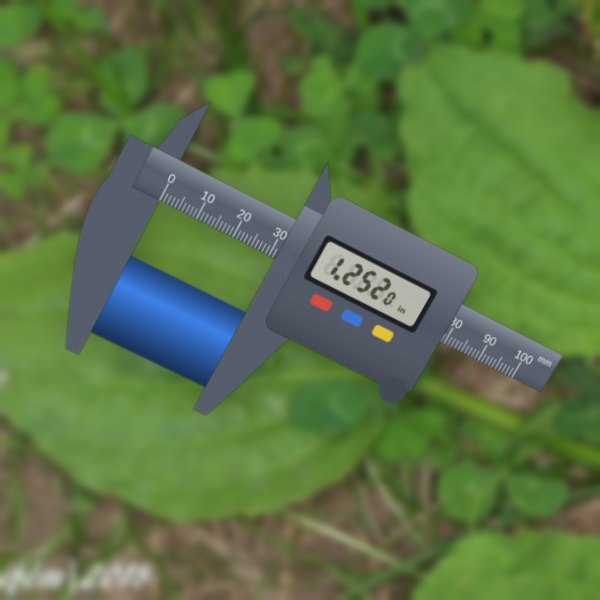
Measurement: 1.2520 in
